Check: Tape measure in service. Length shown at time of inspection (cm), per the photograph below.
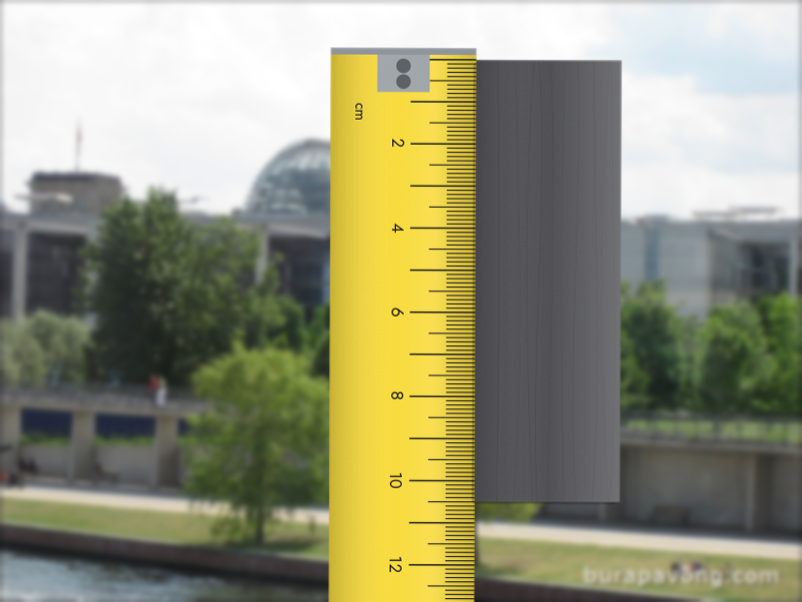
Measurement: 10.5 cm
